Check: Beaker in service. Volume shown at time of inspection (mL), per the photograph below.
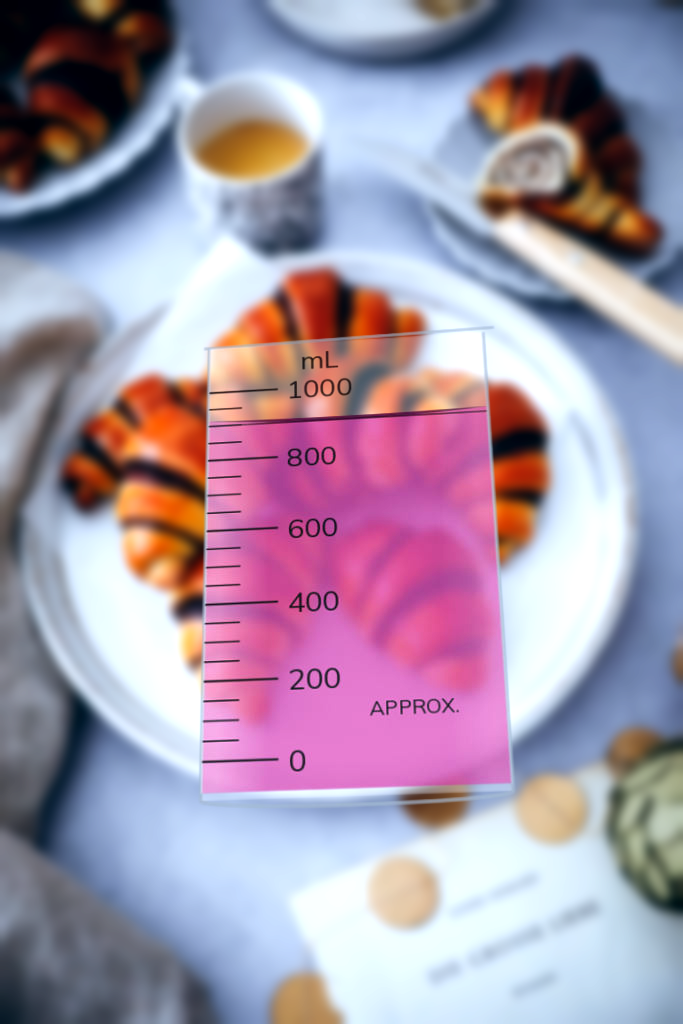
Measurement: 900 mL
